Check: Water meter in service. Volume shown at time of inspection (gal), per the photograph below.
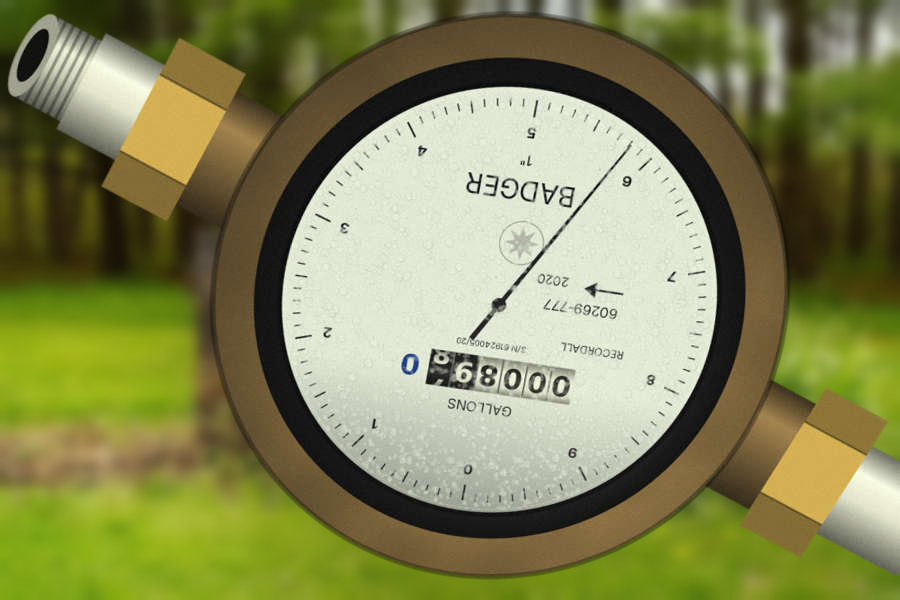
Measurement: 8975.8 gal
